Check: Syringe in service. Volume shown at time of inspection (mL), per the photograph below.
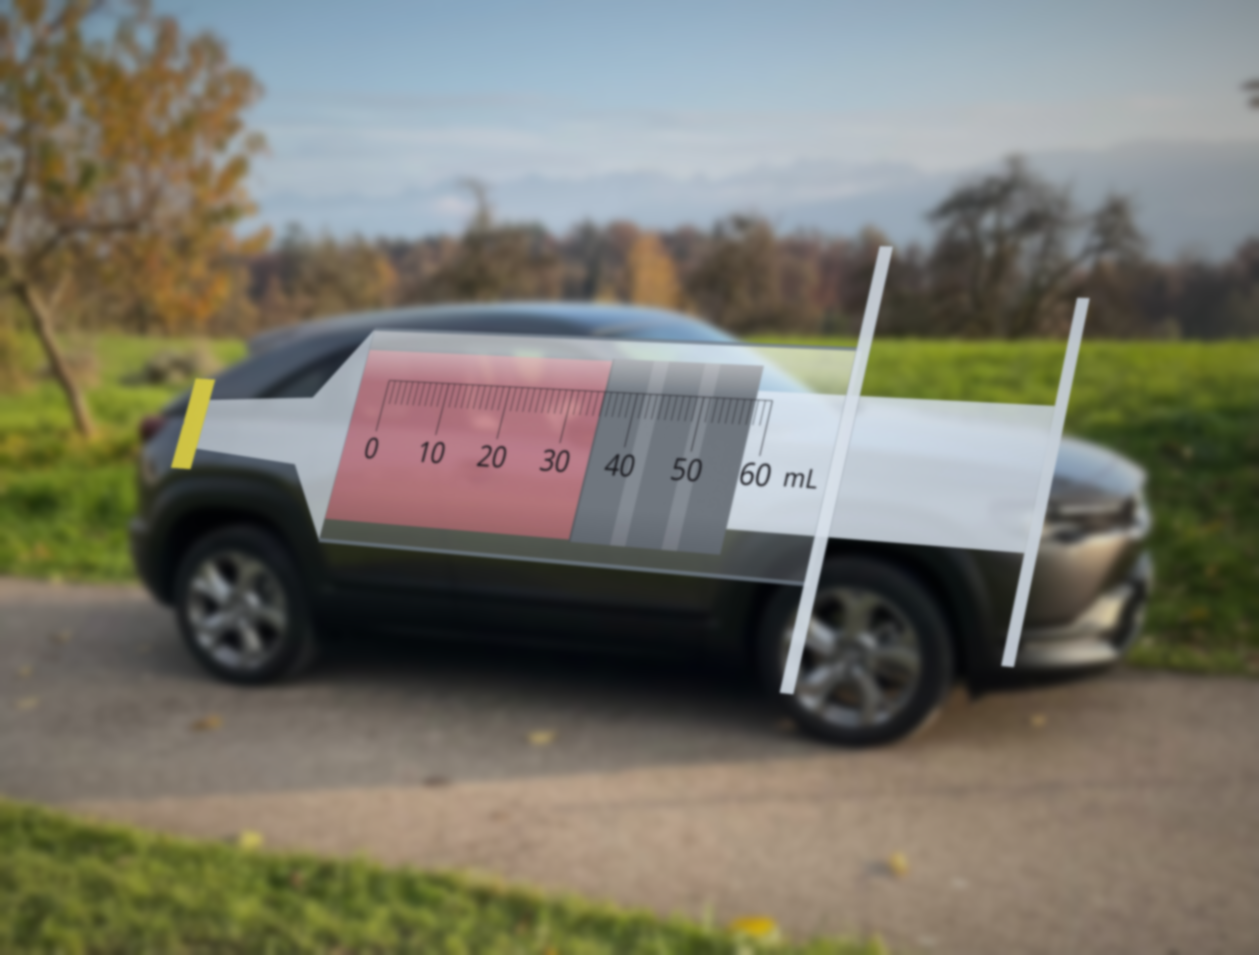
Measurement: 35 mL
